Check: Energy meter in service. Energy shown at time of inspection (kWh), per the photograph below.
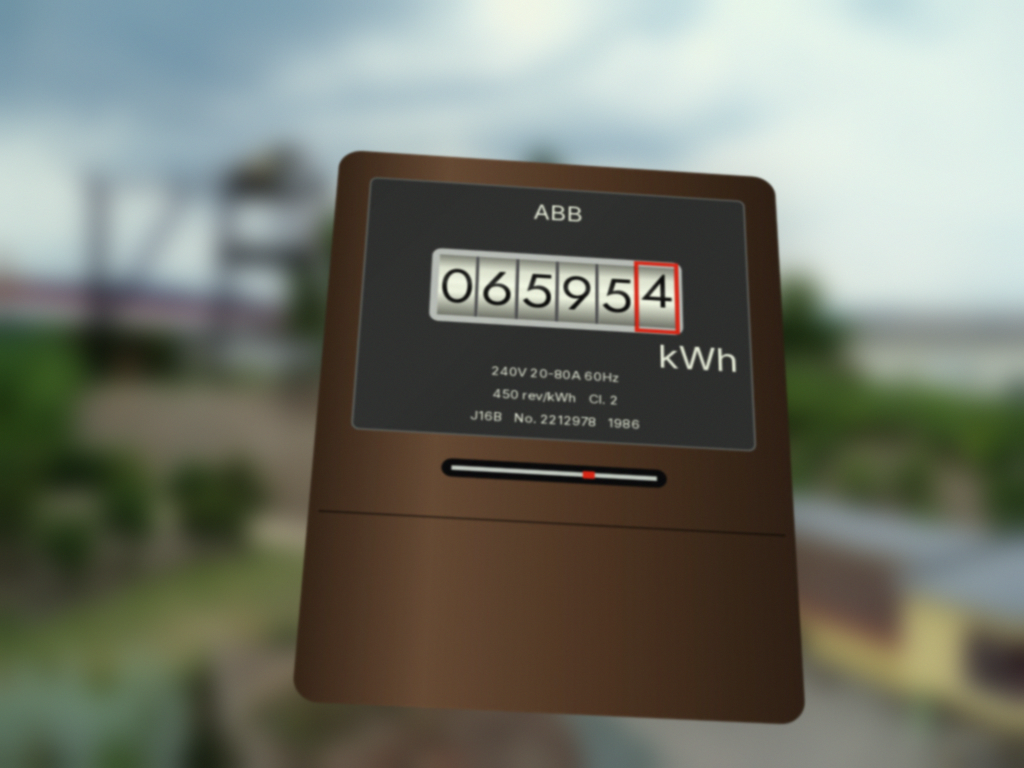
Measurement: 6595.4 kWh
